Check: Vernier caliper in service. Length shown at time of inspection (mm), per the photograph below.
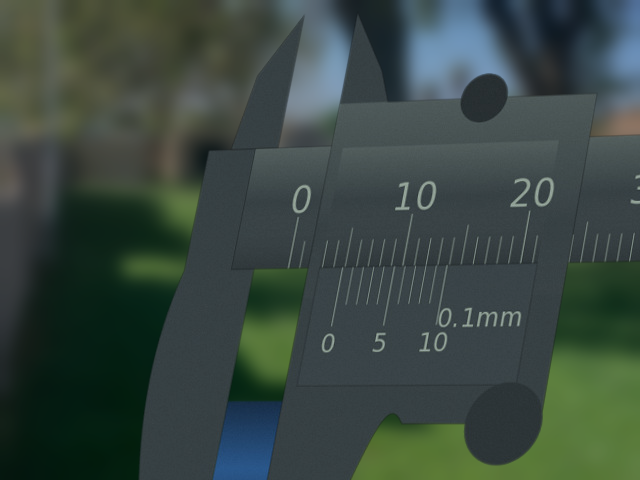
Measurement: 4.8 mm
